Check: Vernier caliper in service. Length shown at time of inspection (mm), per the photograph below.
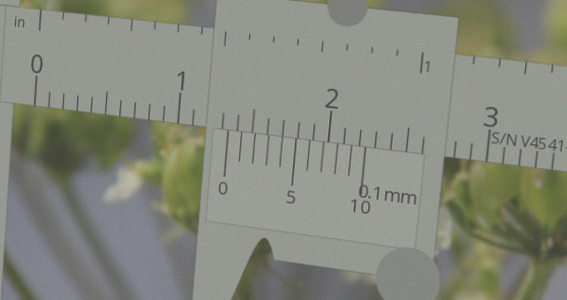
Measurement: 13.4 mm
